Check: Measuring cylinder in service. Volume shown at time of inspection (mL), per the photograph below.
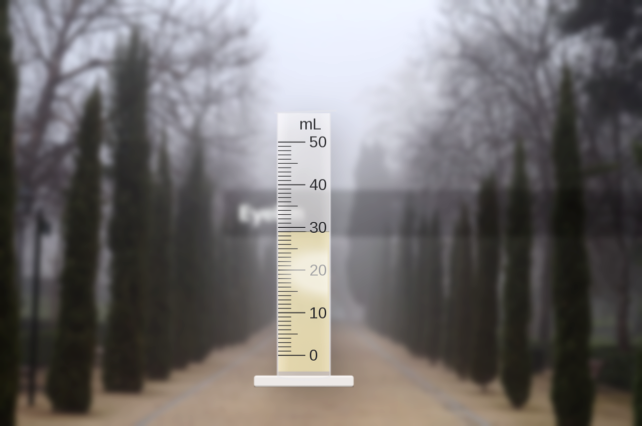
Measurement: 29 mL
